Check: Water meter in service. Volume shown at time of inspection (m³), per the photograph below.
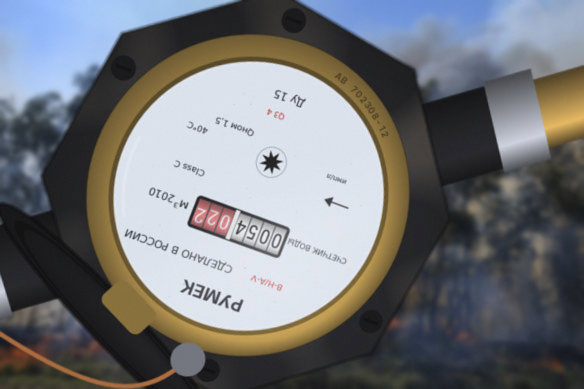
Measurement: 54.022 m³
